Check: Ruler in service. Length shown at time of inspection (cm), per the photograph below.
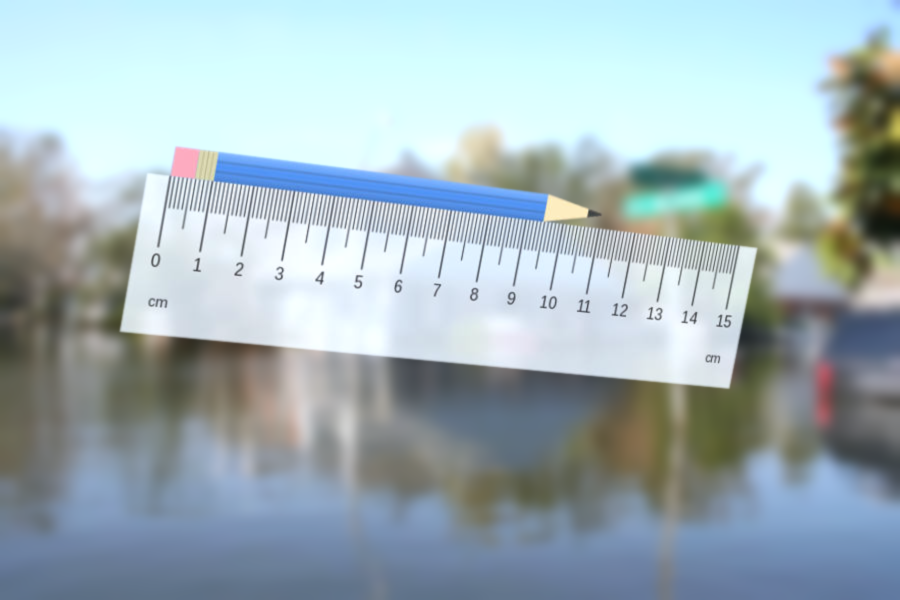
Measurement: 11 cm
